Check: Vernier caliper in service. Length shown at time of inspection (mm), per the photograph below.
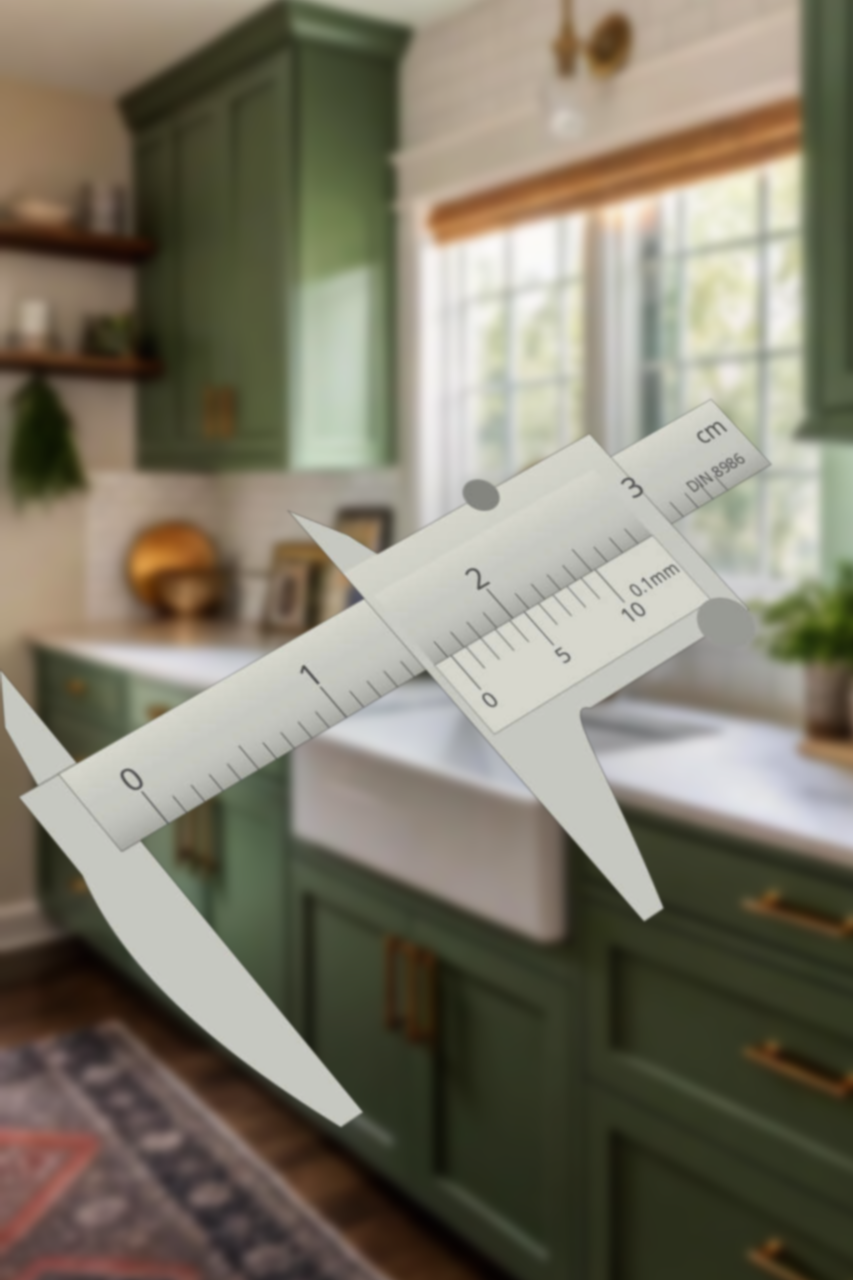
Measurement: 16.2 mm
